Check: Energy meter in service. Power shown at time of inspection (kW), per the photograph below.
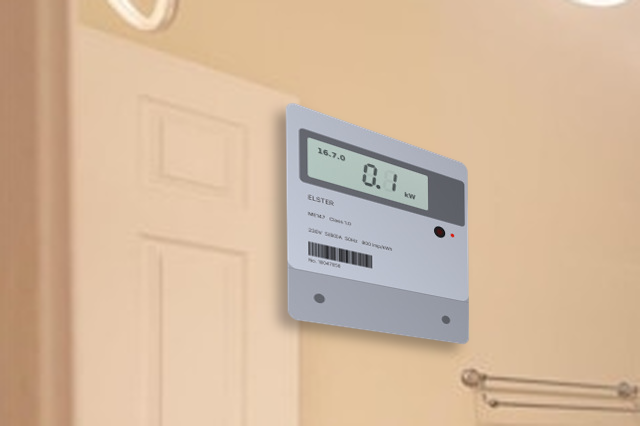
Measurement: 0.1 kW
